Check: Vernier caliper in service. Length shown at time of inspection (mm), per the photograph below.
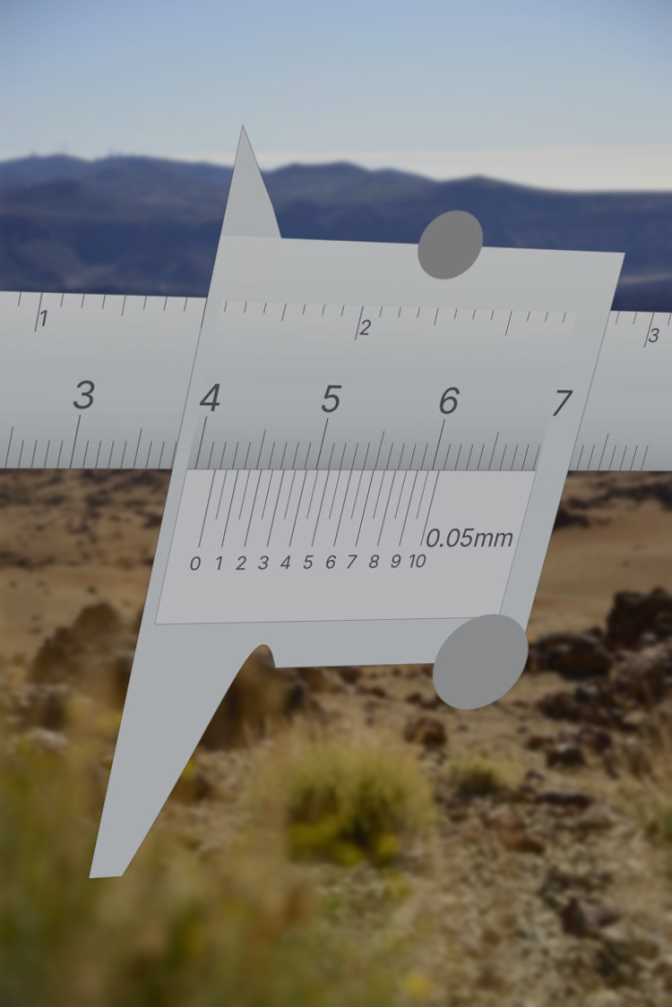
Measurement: 41.6 mm
